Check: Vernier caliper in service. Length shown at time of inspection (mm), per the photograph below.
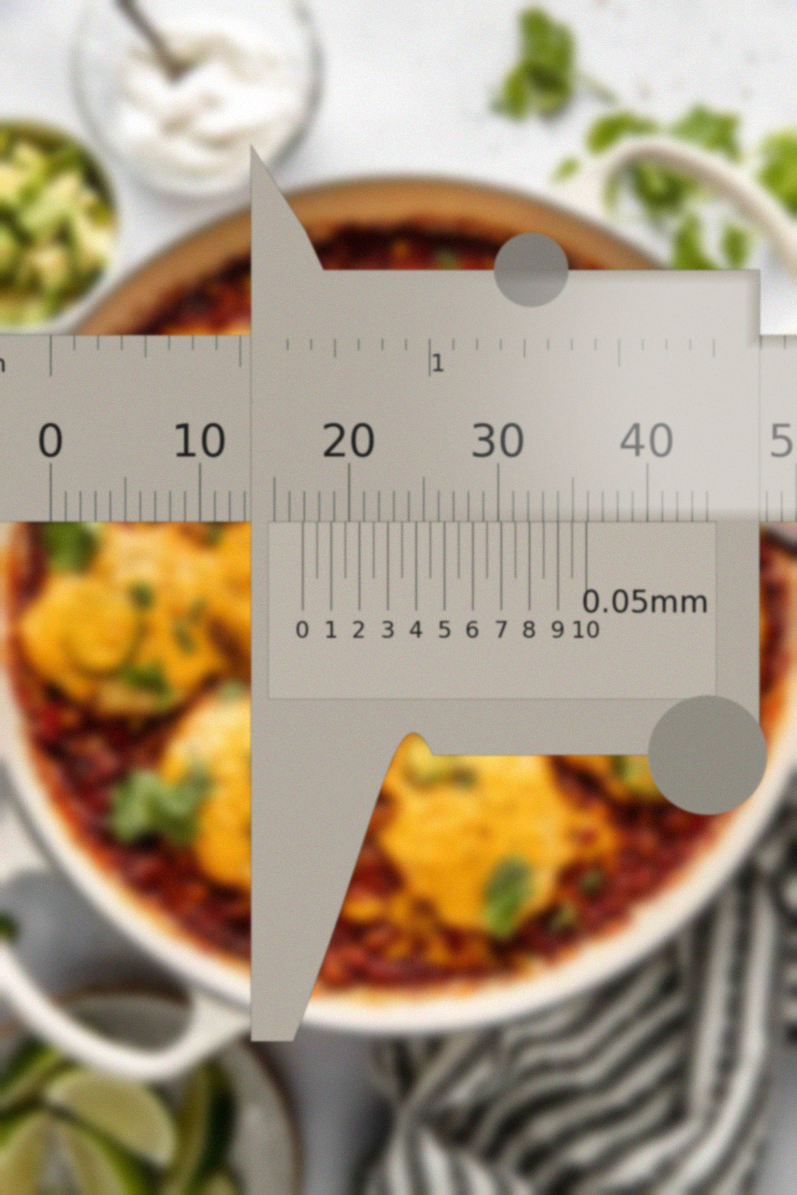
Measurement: 16.9 mm
